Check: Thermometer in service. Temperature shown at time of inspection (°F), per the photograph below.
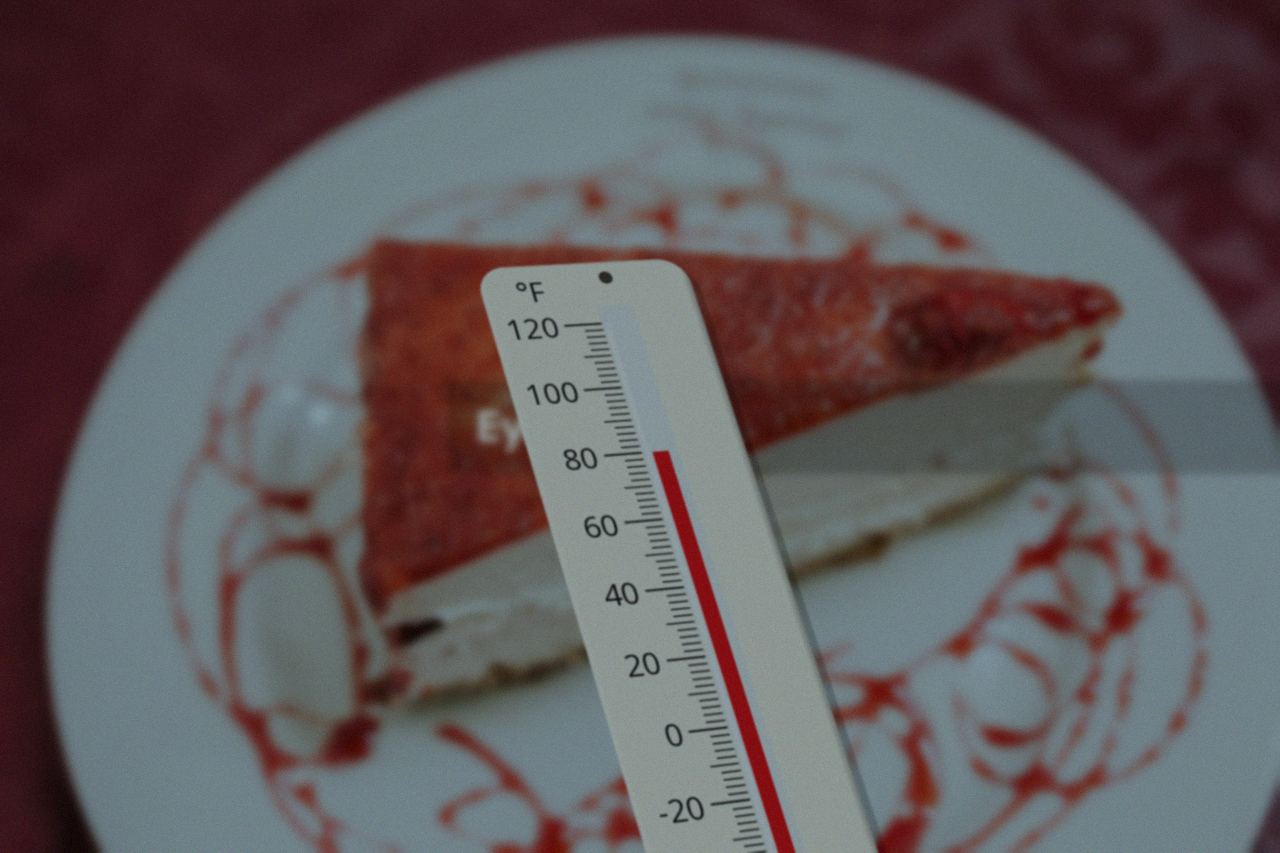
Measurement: 80 °F
